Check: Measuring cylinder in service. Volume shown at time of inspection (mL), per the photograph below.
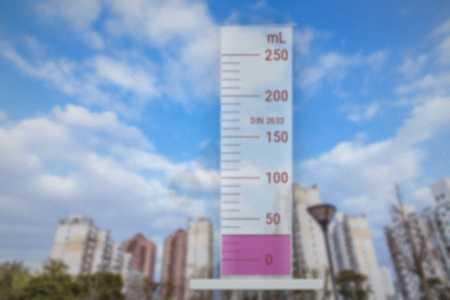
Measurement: 30 mL
